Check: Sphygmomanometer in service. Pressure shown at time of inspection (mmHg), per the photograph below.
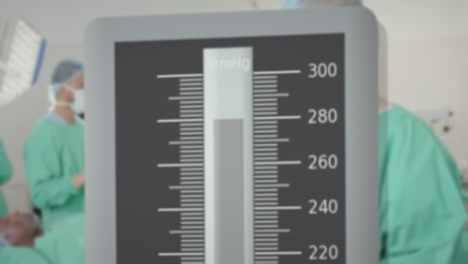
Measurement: 280 mmHg
